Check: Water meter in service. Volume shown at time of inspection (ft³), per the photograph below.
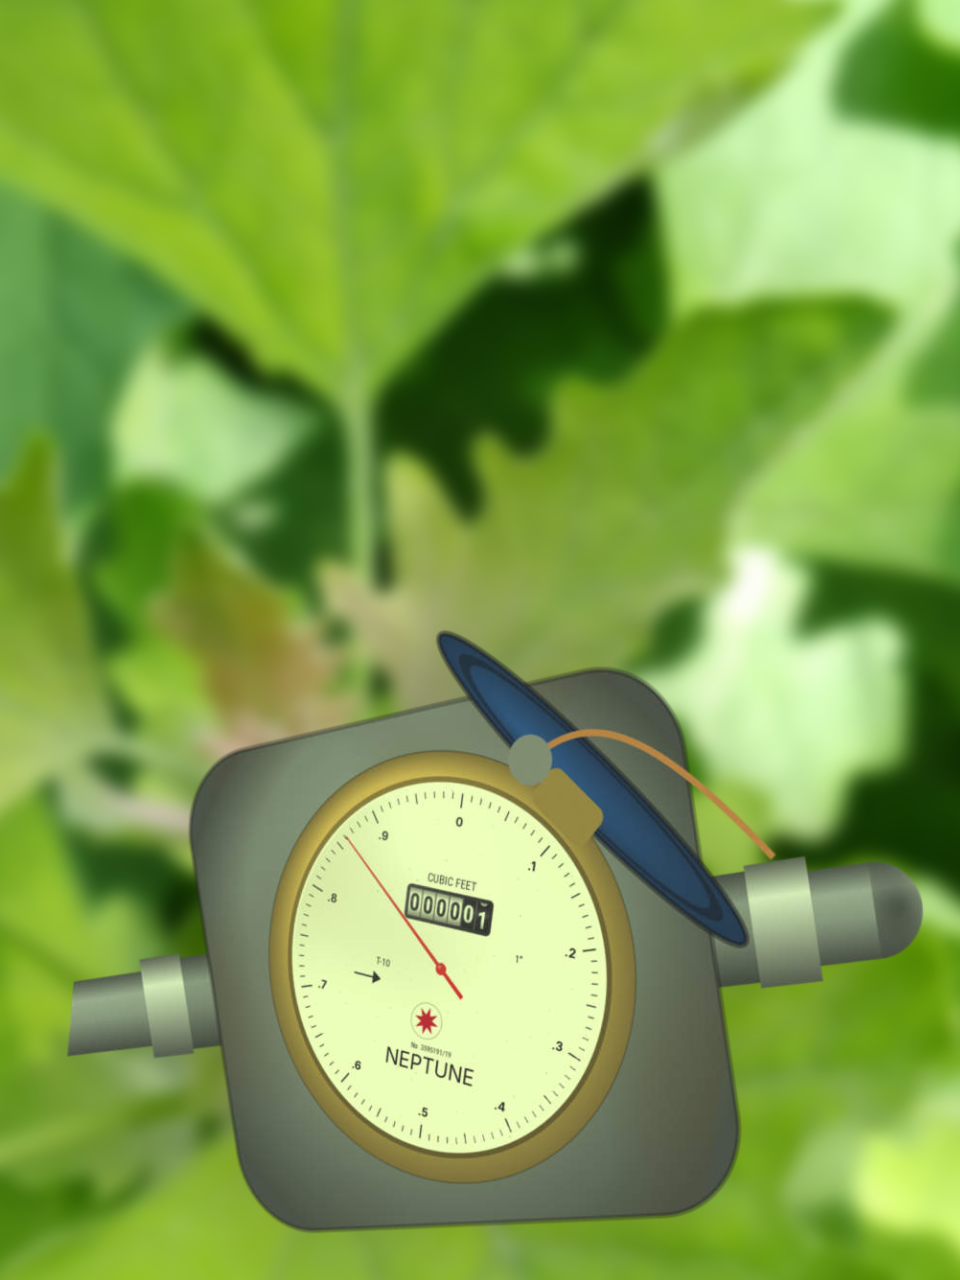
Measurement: 0.86 ft³
